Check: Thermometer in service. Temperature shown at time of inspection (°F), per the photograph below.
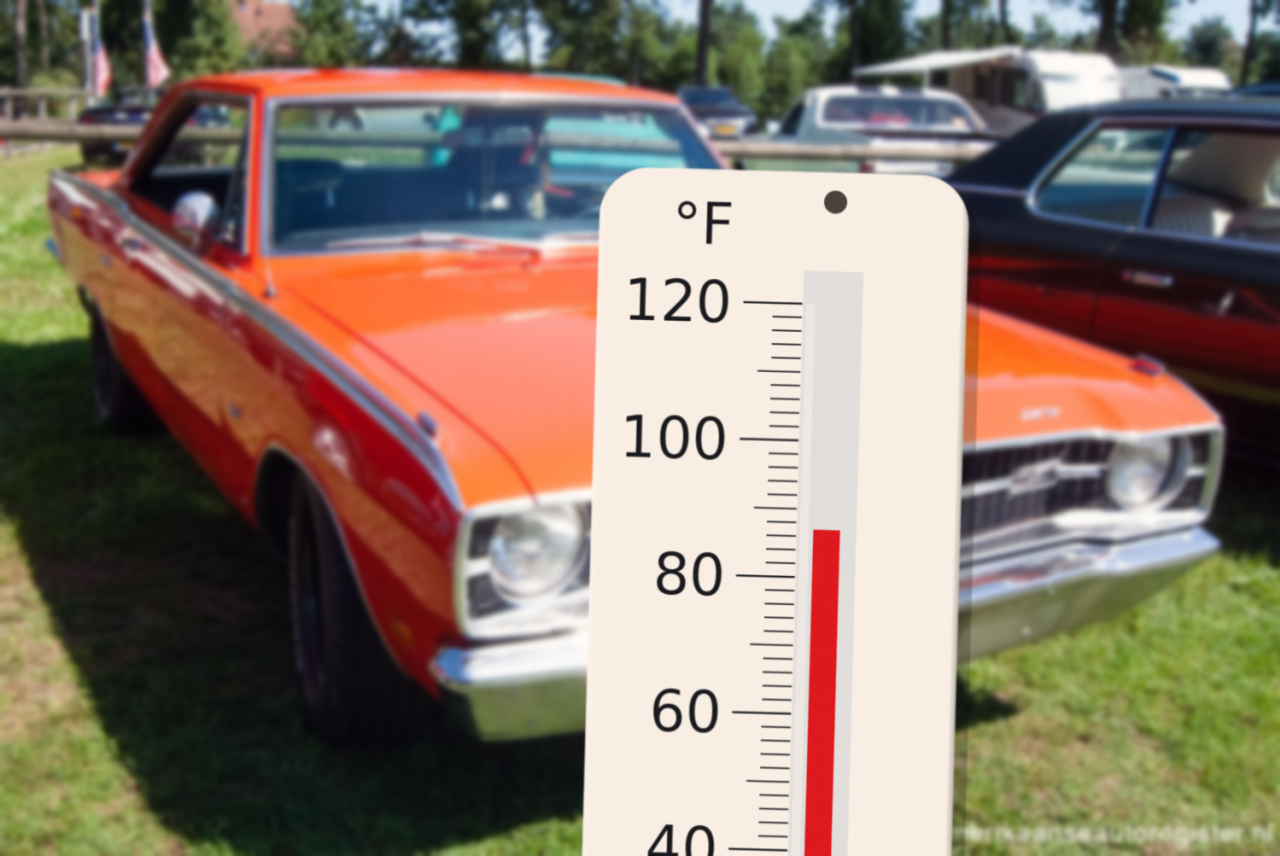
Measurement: 87 °F
